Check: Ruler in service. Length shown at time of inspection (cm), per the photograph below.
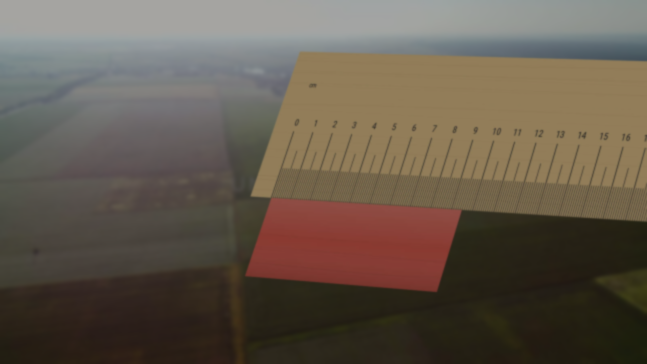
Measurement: 9.5 cm
